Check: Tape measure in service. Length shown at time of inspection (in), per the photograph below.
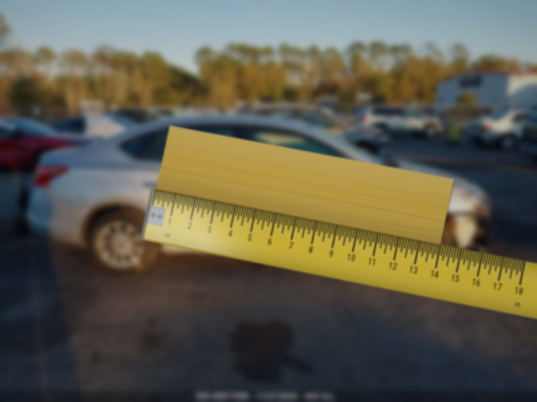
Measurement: 14 in
